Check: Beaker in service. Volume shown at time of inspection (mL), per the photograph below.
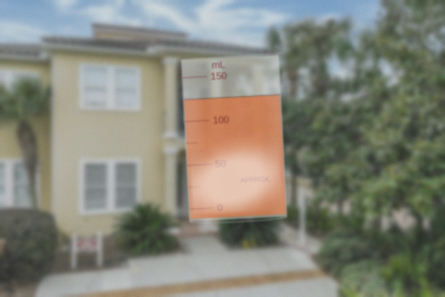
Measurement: 125 mL
